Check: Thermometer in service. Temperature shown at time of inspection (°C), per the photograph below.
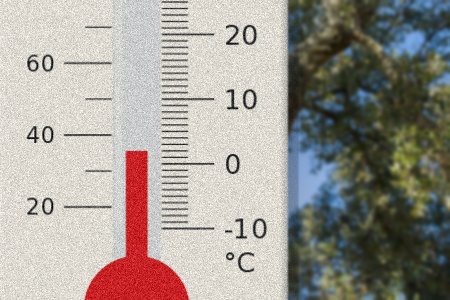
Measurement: 2 °C
